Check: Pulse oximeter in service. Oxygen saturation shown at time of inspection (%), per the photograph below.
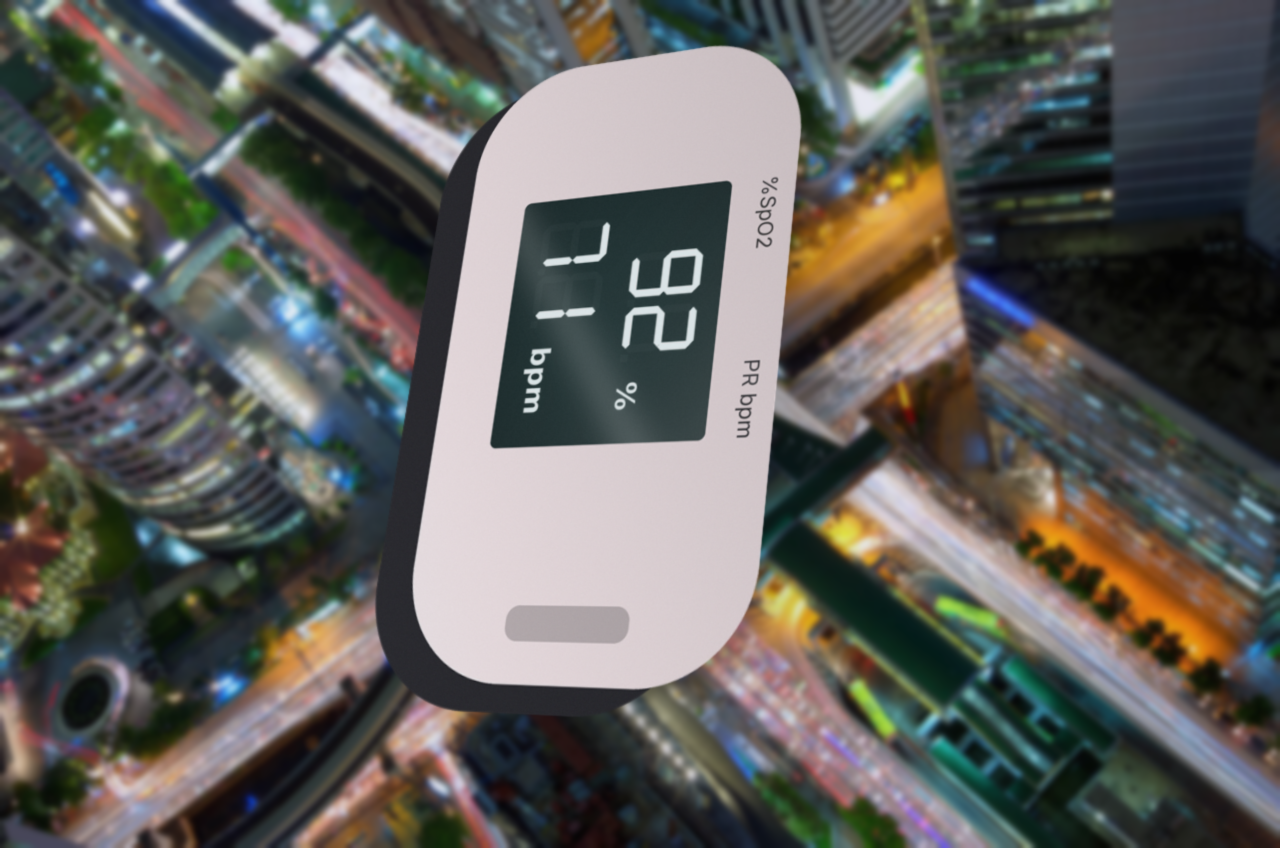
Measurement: 92 %
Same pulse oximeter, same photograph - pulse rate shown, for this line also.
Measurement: 71 bpm
